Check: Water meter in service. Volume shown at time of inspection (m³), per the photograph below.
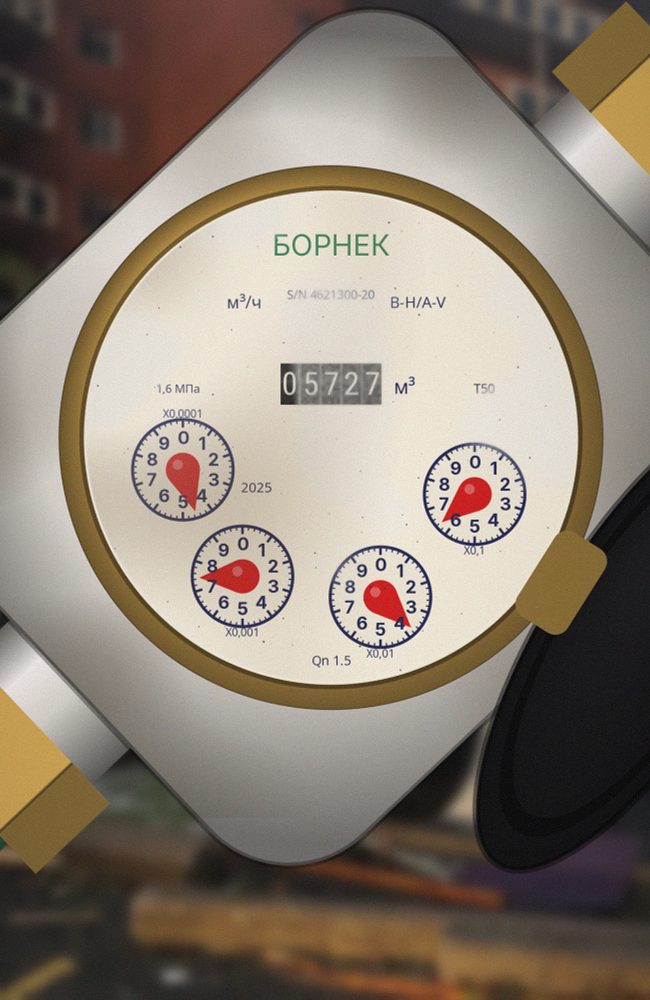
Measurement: 5727.6374 m³
